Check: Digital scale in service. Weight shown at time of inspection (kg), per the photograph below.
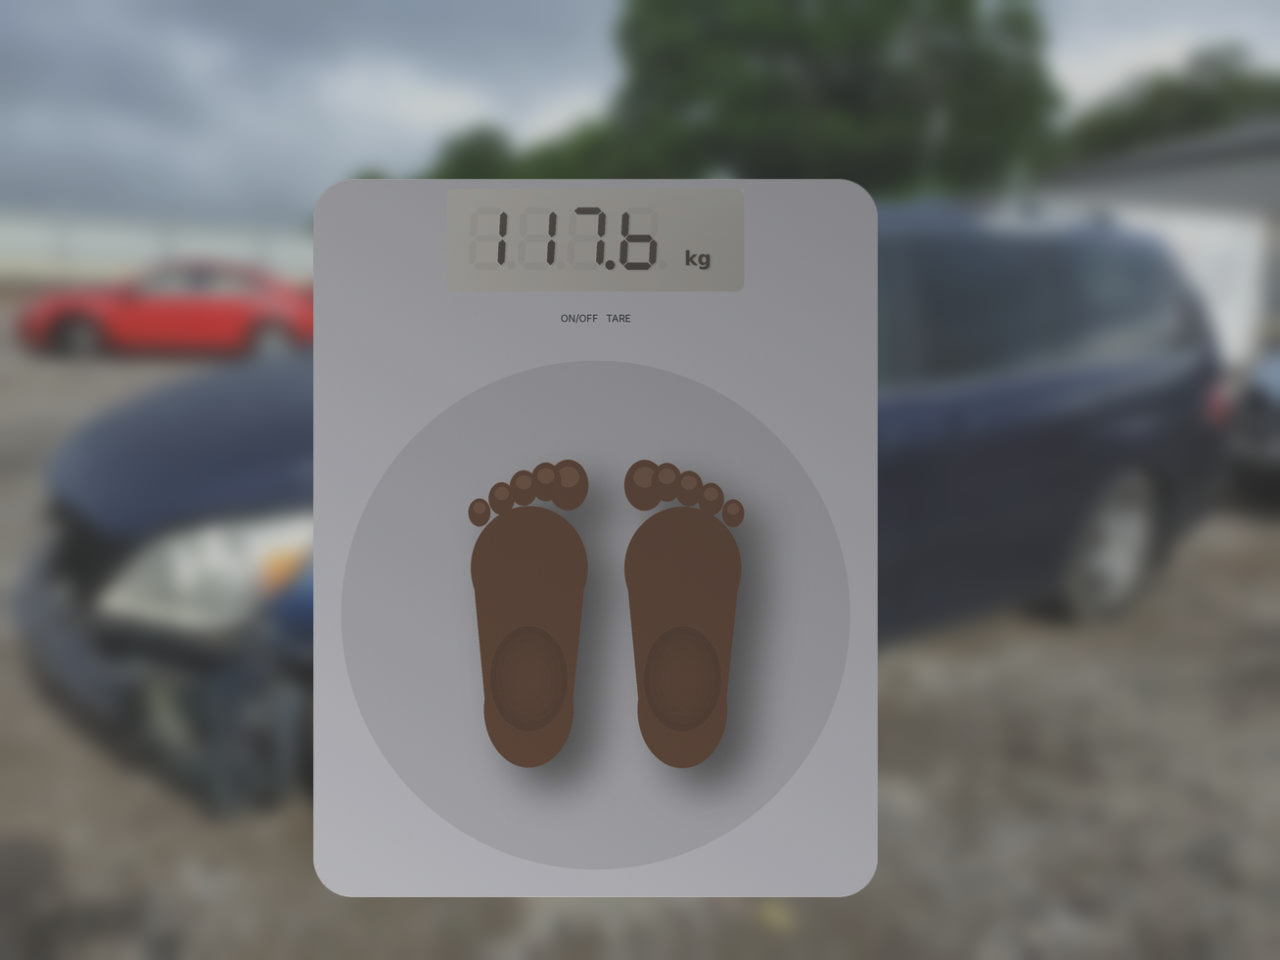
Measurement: 117.6 kg
